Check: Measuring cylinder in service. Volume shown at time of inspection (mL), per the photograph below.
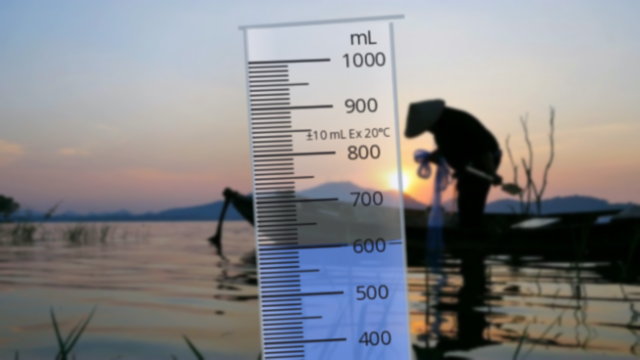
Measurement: 600 mL
